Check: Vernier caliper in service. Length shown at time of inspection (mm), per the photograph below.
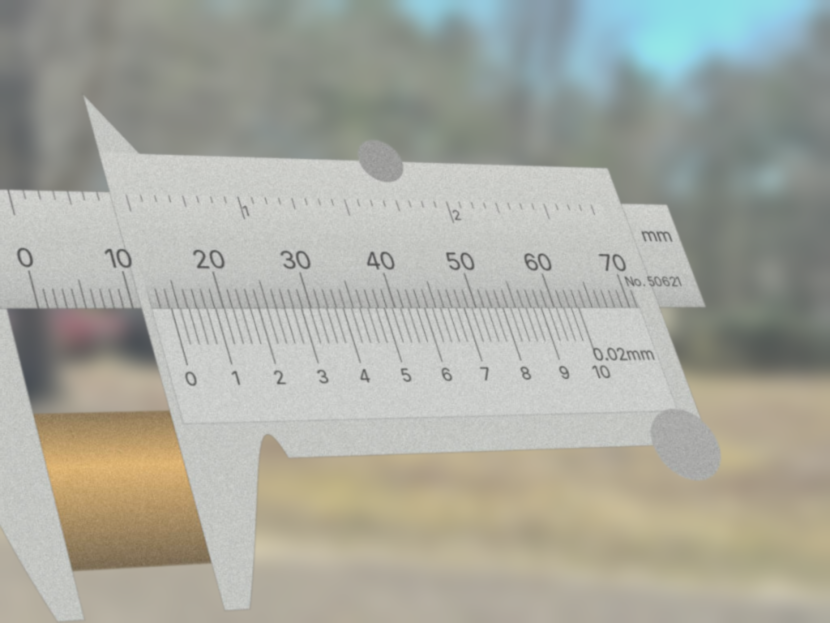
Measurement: 14.2 mm
